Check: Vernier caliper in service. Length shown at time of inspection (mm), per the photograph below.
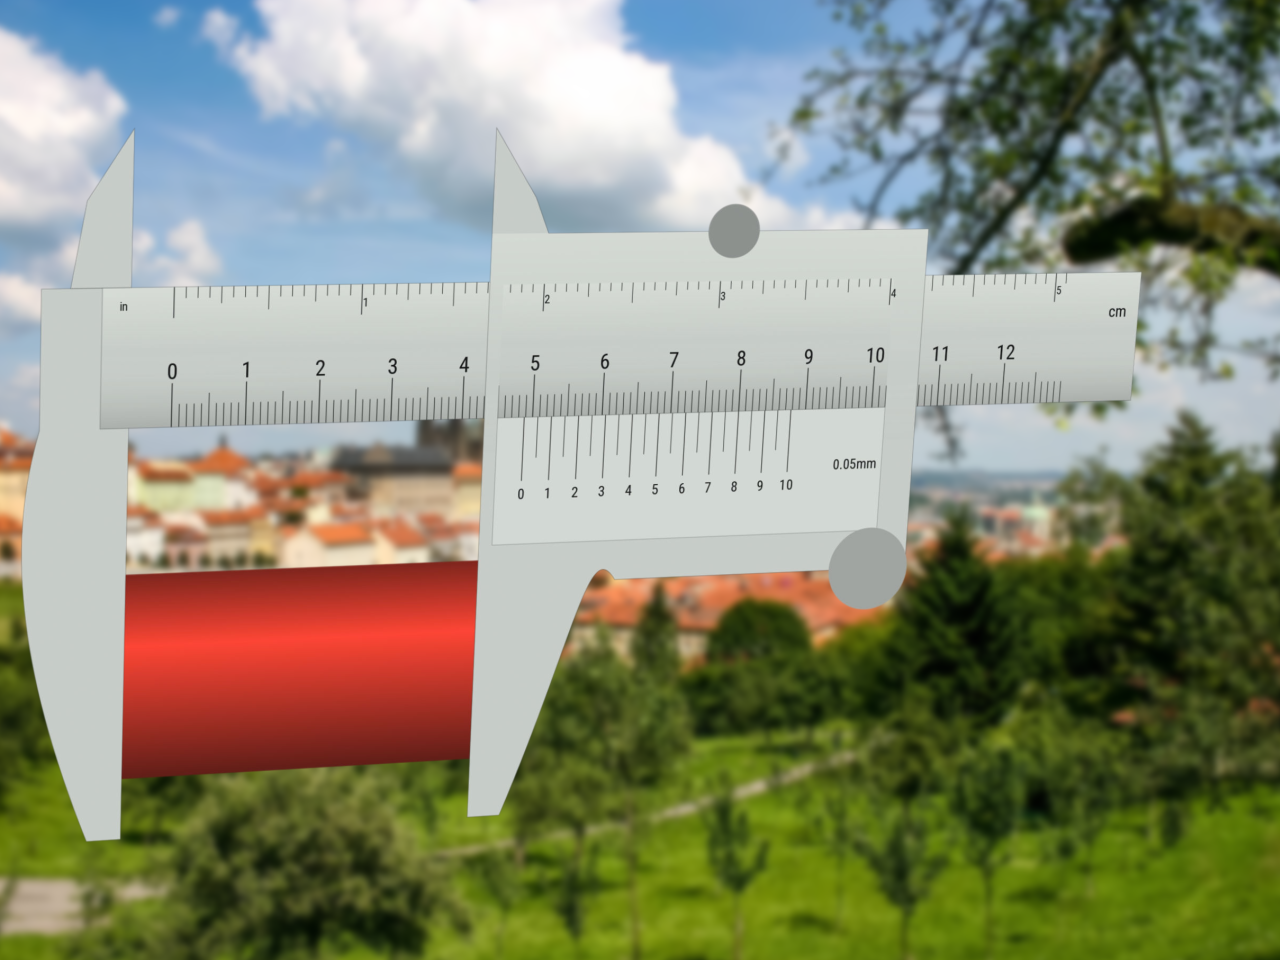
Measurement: 48.8 mm
